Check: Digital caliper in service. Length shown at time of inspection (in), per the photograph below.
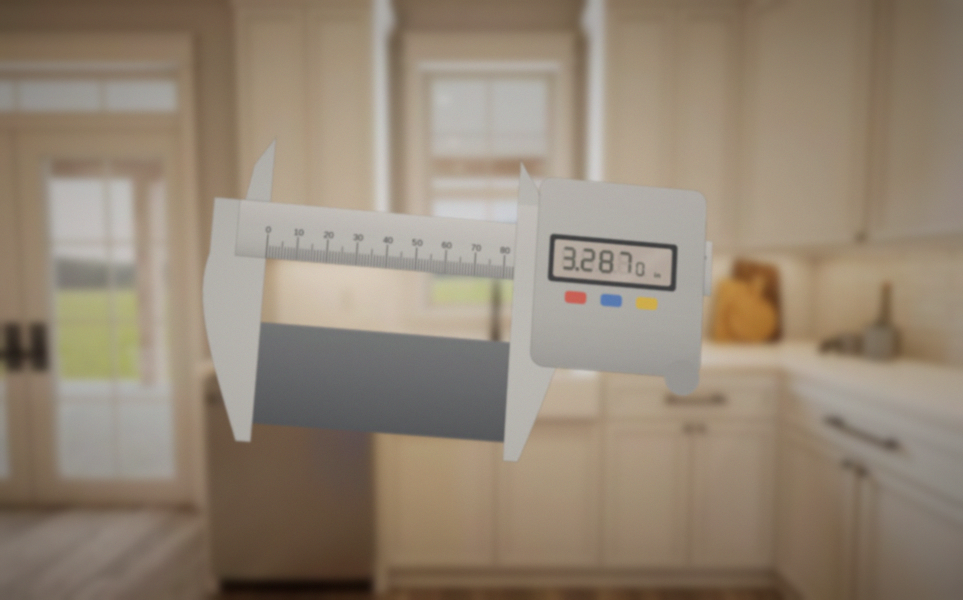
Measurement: 3.2870 in
